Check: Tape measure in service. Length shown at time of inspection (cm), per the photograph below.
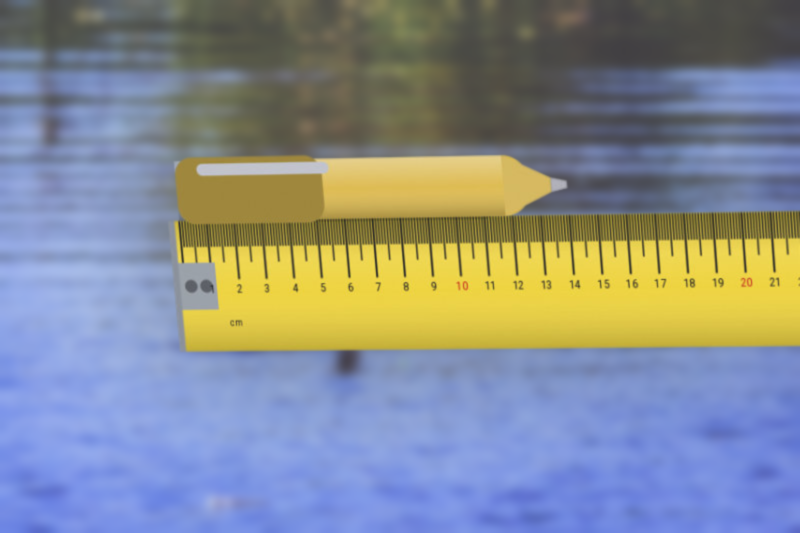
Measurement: 14 cm
